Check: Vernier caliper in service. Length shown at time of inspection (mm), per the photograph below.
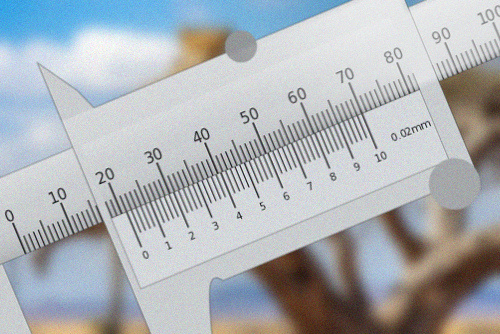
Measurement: 21.0 mm
